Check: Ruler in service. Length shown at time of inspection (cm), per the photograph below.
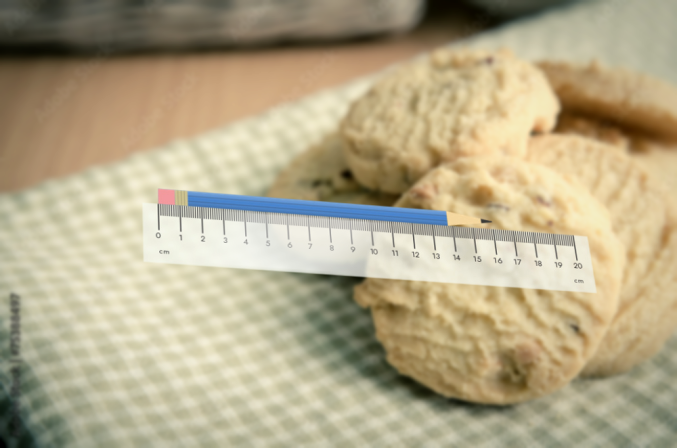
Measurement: 16 cm
